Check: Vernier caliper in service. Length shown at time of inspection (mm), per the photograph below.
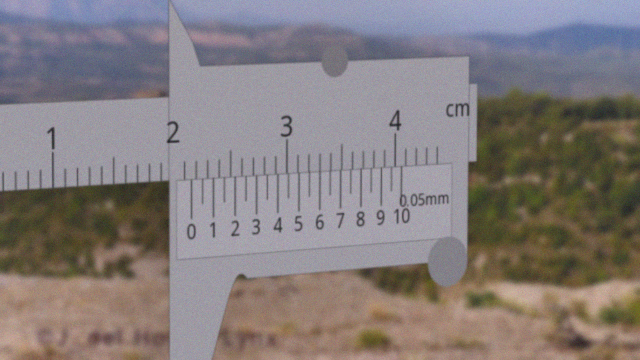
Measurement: 21.6 mm
